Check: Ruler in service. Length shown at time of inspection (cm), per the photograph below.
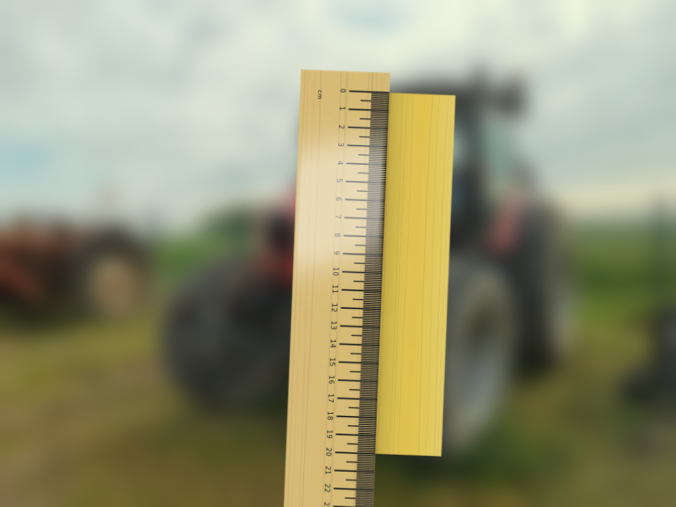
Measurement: 20 cm
